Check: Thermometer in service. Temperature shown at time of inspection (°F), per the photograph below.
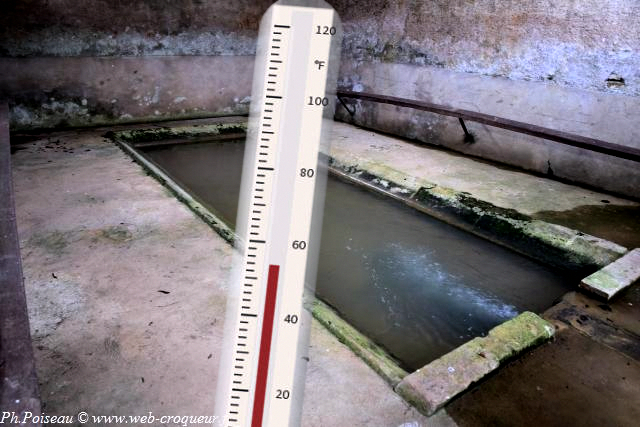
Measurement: 54 °F
